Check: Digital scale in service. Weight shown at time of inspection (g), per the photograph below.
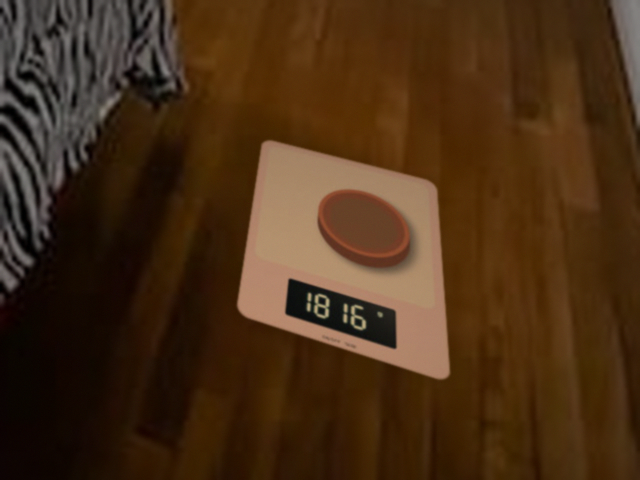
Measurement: 1816 g
